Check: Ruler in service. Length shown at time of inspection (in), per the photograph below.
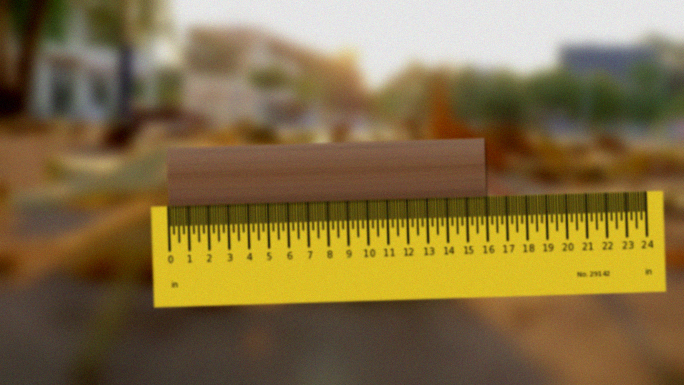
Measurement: 16 in
